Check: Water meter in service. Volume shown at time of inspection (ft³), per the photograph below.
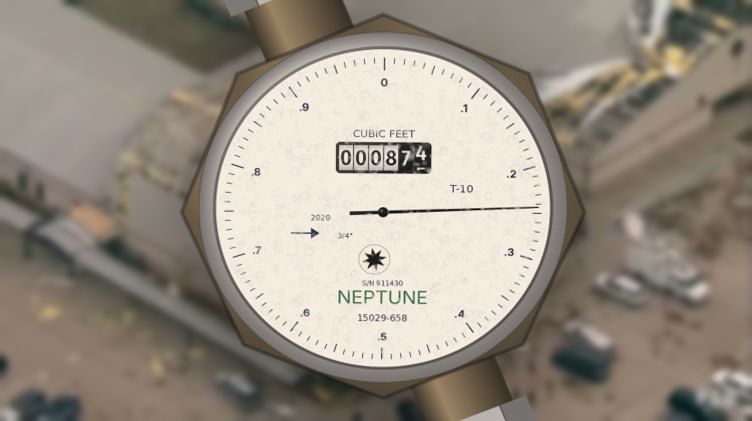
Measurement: 874.24 ft³
